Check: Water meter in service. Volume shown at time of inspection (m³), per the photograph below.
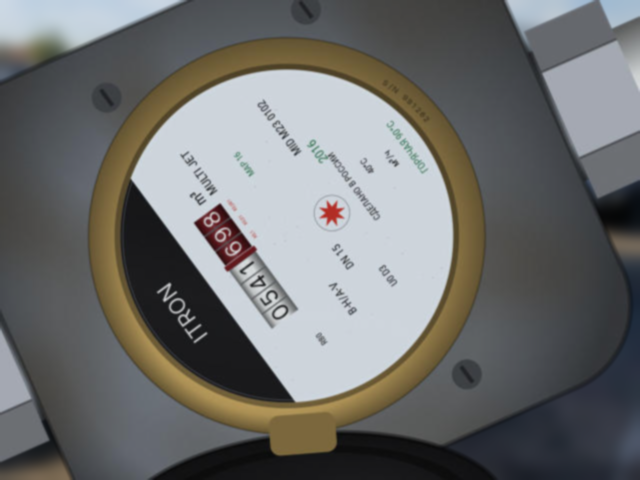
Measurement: 541.698 m³
